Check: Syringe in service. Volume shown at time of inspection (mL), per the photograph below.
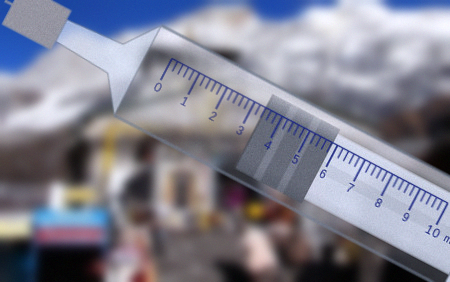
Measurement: 3.4 mL
